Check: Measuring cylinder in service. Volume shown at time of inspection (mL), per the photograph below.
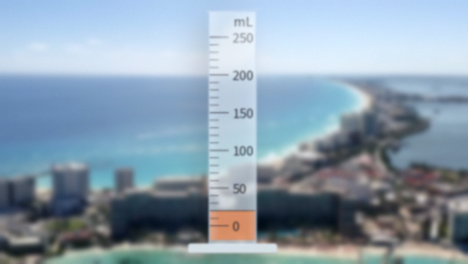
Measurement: 20 mL
